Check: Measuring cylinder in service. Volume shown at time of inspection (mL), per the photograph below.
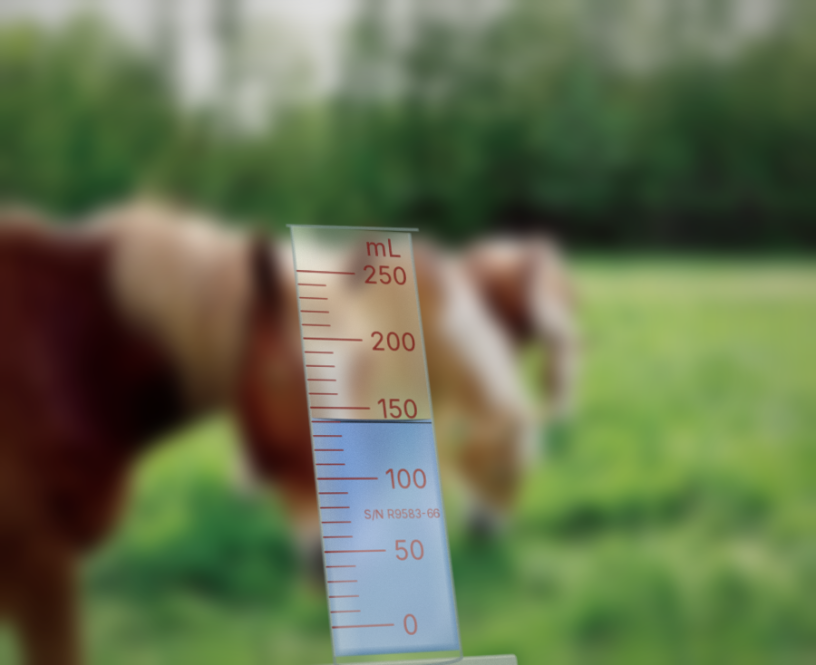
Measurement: 140 mL
